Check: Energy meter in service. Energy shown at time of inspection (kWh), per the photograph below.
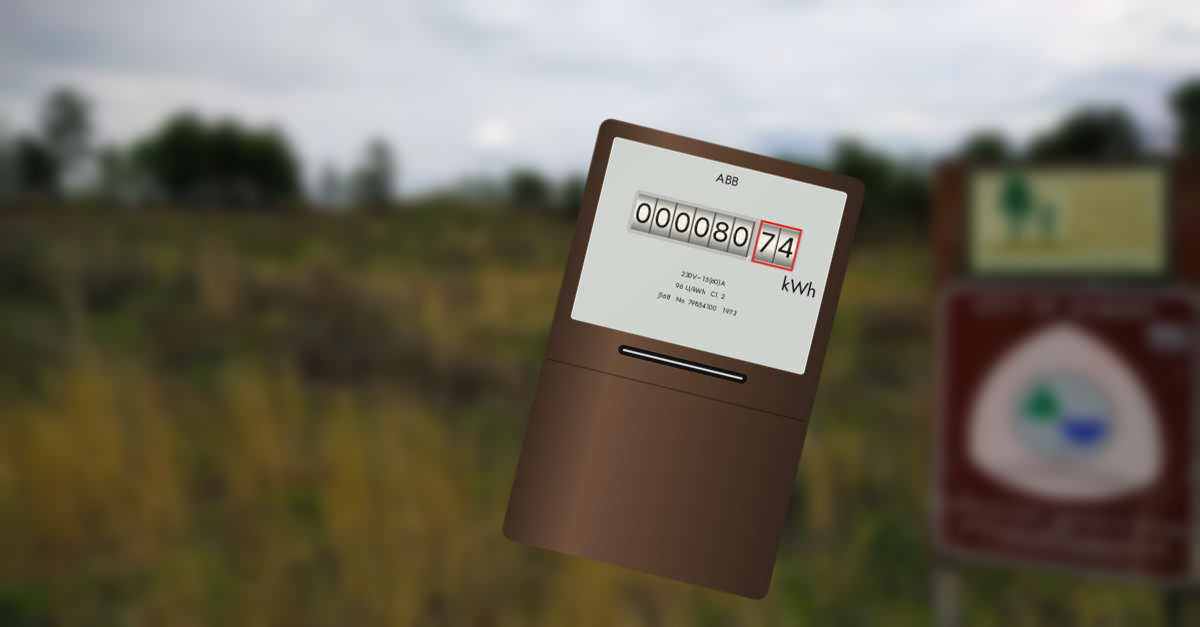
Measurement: 80.74 kWh
